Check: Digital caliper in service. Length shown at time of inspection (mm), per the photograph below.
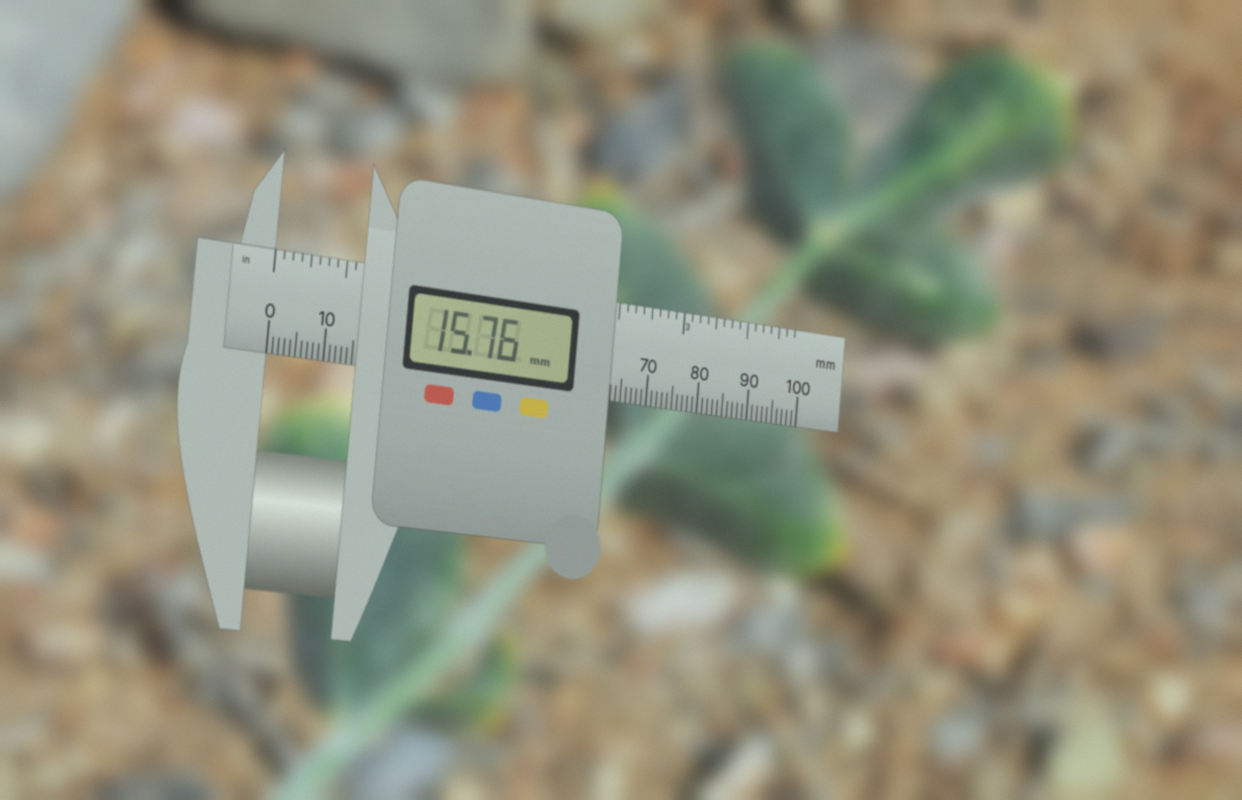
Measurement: 15.76 mm
